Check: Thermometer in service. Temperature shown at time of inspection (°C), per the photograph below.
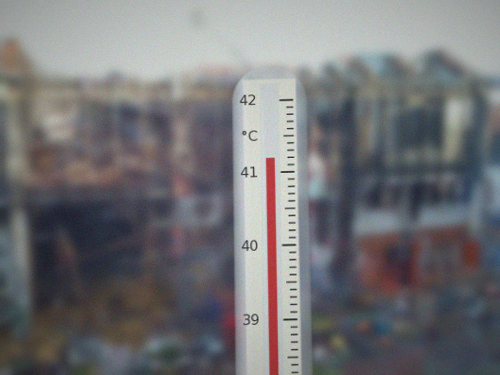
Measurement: 41.2 °C
